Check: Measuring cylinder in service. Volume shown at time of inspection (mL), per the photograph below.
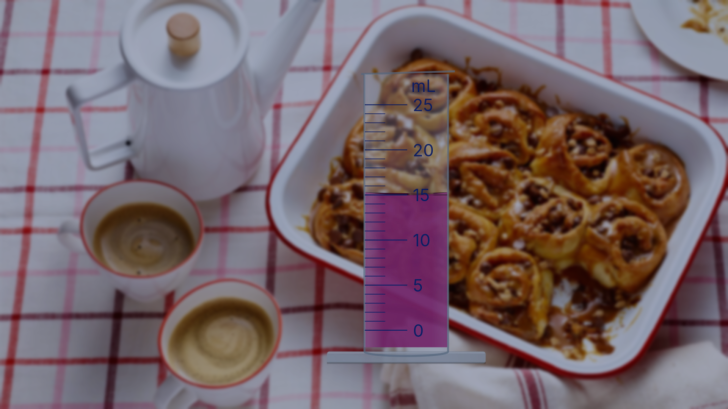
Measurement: 15 mL
